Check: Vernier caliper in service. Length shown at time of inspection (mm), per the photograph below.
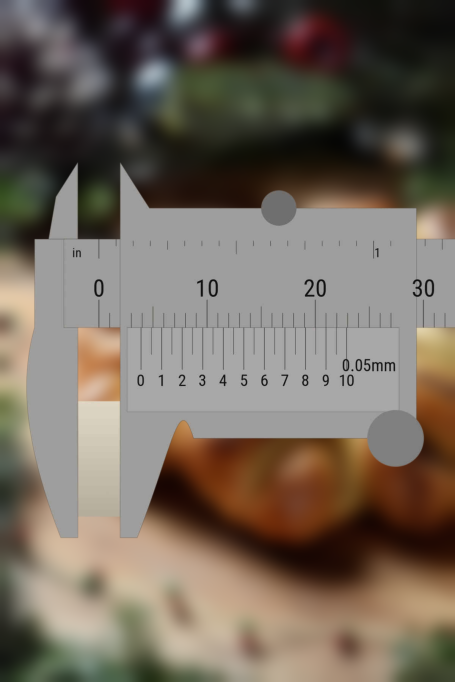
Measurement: 3.9 mm
